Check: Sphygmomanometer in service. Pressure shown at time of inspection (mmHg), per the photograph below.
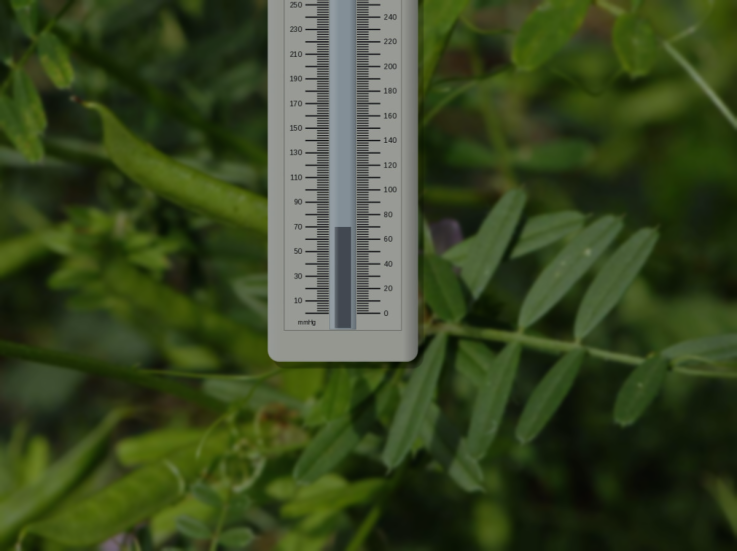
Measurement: 70 mmHg
